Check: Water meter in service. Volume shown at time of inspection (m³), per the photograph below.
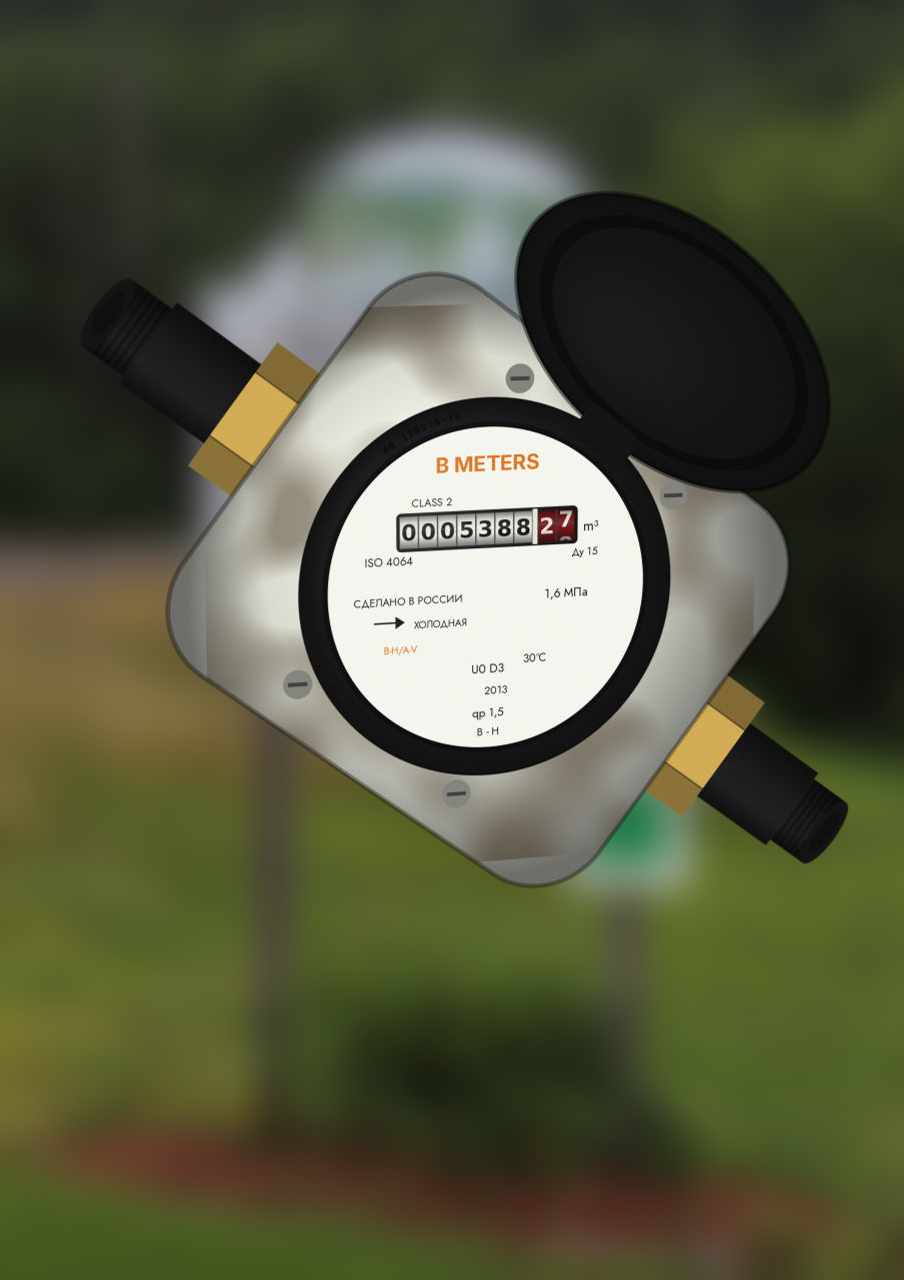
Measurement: 5388.27 m³
